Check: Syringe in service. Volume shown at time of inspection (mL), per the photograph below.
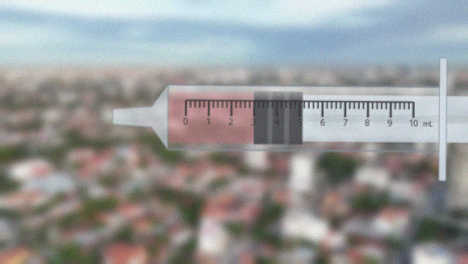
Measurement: 3 mL
